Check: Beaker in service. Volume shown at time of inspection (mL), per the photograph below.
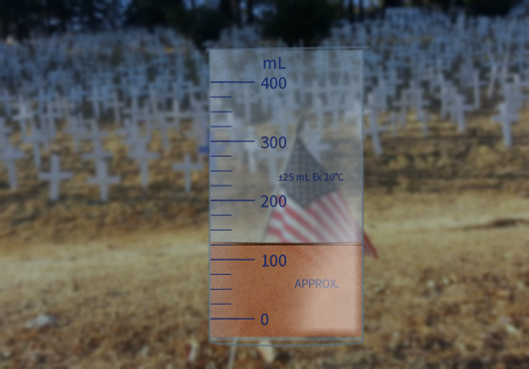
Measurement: 125 mL
